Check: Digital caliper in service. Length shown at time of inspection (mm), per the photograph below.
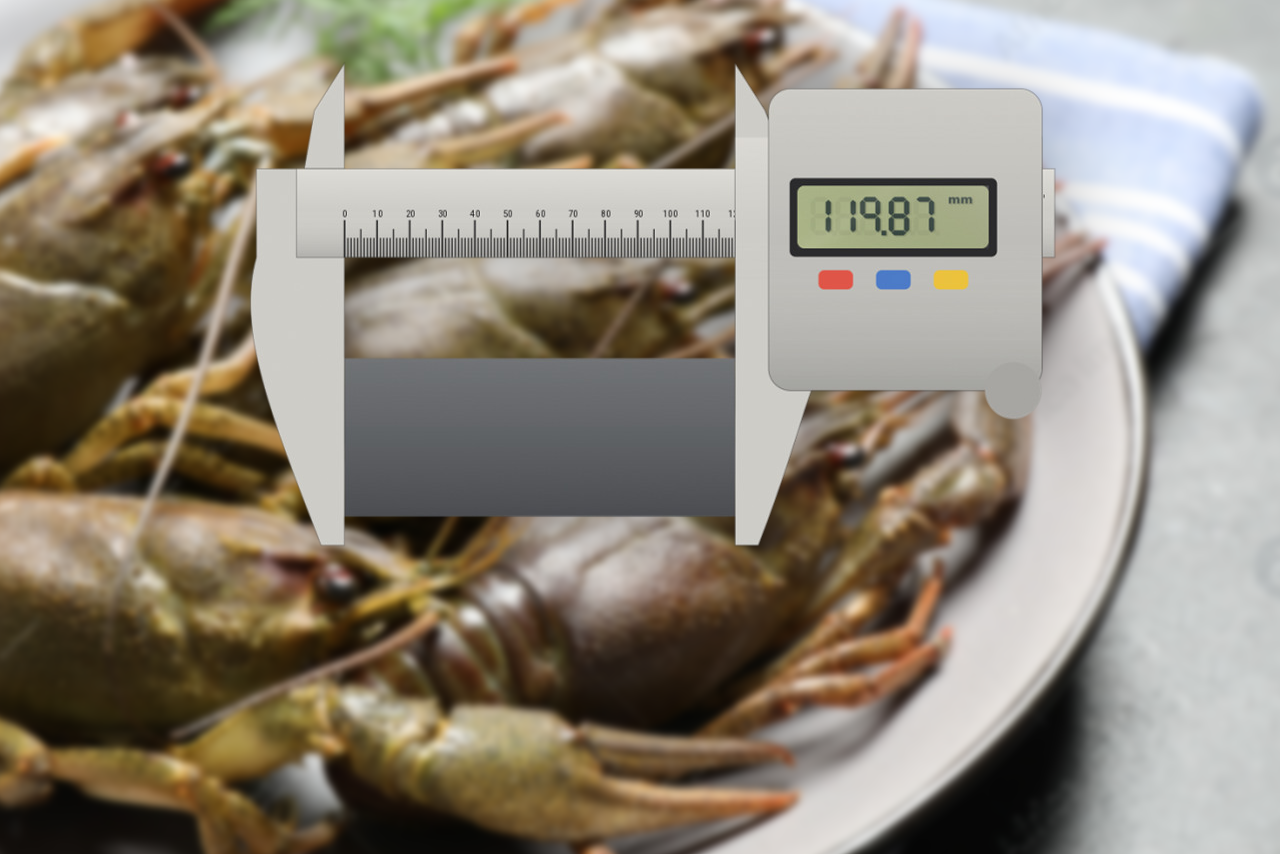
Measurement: 119.87 mm
